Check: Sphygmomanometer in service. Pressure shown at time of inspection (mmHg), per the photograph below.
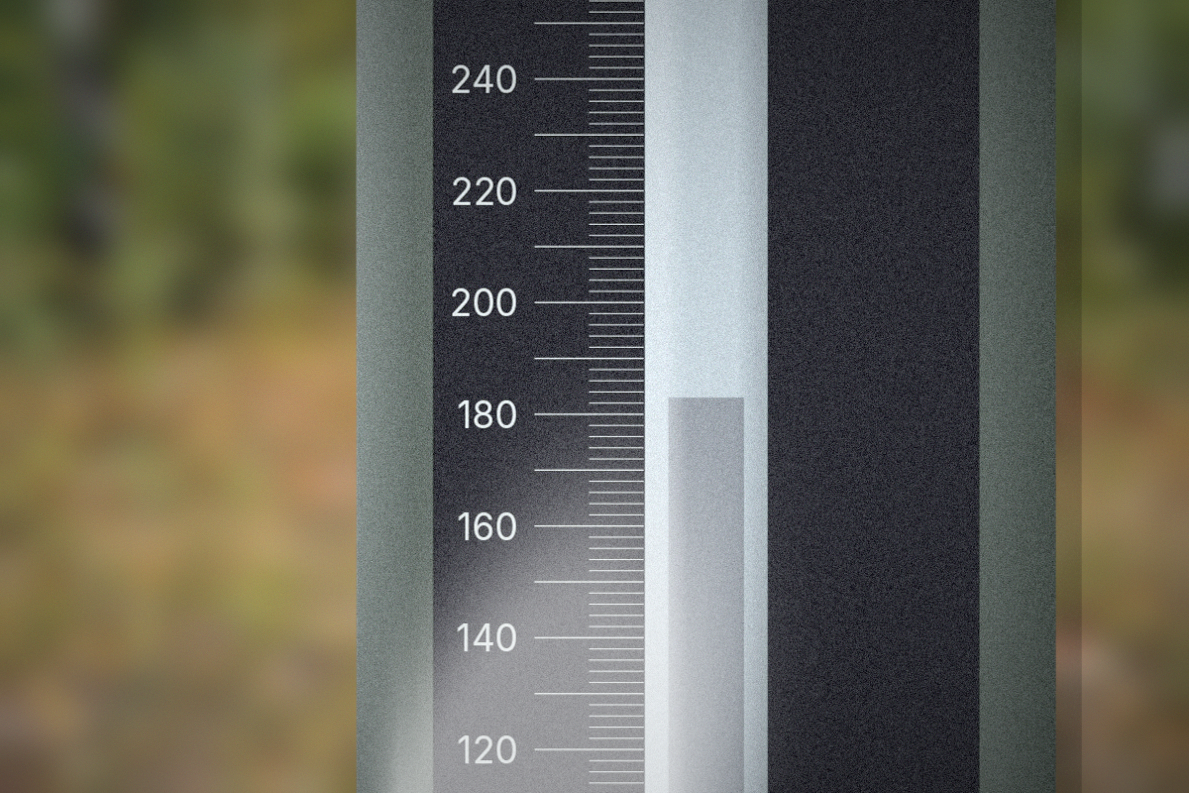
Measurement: 183 mmHg
